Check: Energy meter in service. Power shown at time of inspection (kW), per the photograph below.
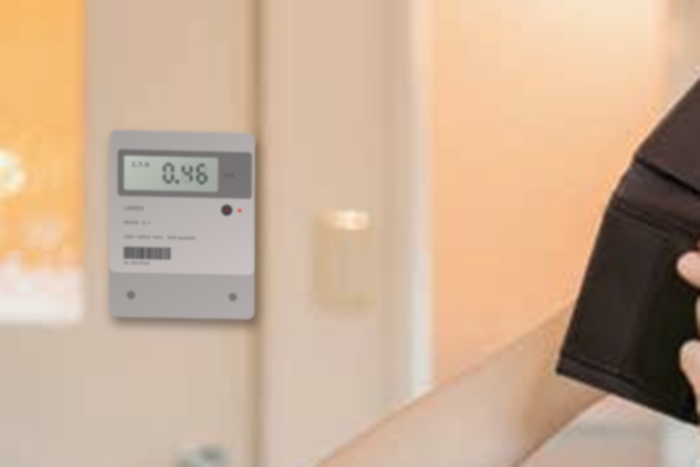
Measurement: 0.46 kW
